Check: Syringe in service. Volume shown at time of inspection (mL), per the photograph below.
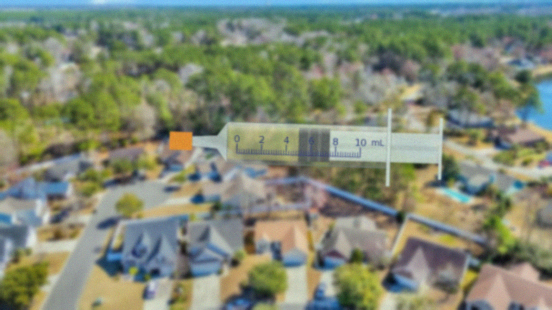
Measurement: 5 mL
